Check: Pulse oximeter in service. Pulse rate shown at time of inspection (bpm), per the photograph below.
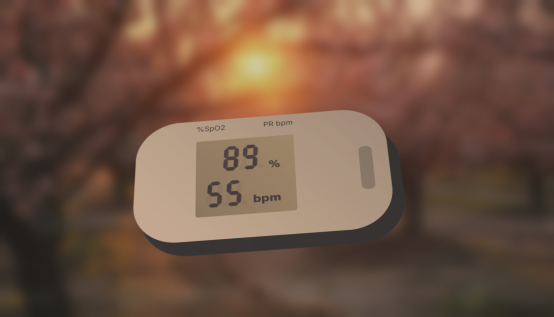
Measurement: 55 bpm
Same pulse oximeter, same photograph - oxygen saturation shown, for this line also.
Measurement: 89 %
